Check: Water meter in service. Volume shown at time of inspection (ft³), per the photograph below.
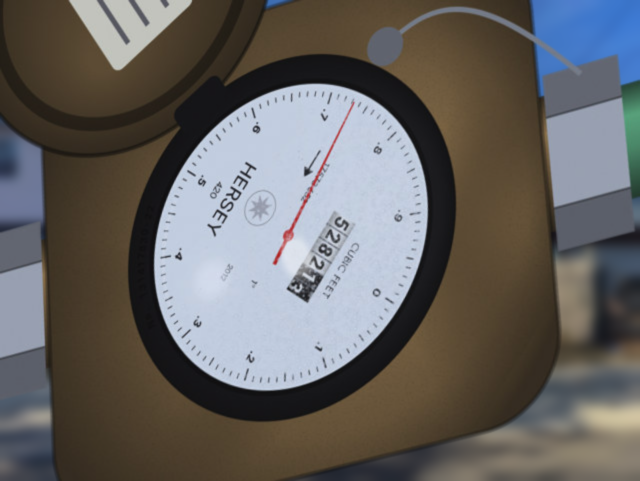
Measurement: 528212.73 ft³
